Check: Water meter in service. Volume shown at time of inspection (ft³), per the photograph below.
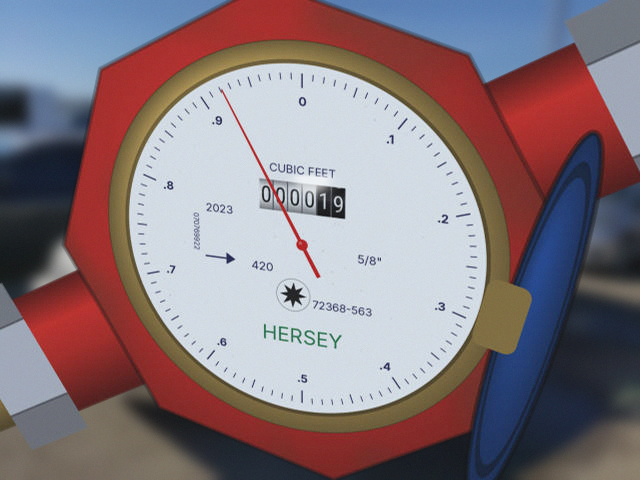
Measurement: 18.92 ft³
